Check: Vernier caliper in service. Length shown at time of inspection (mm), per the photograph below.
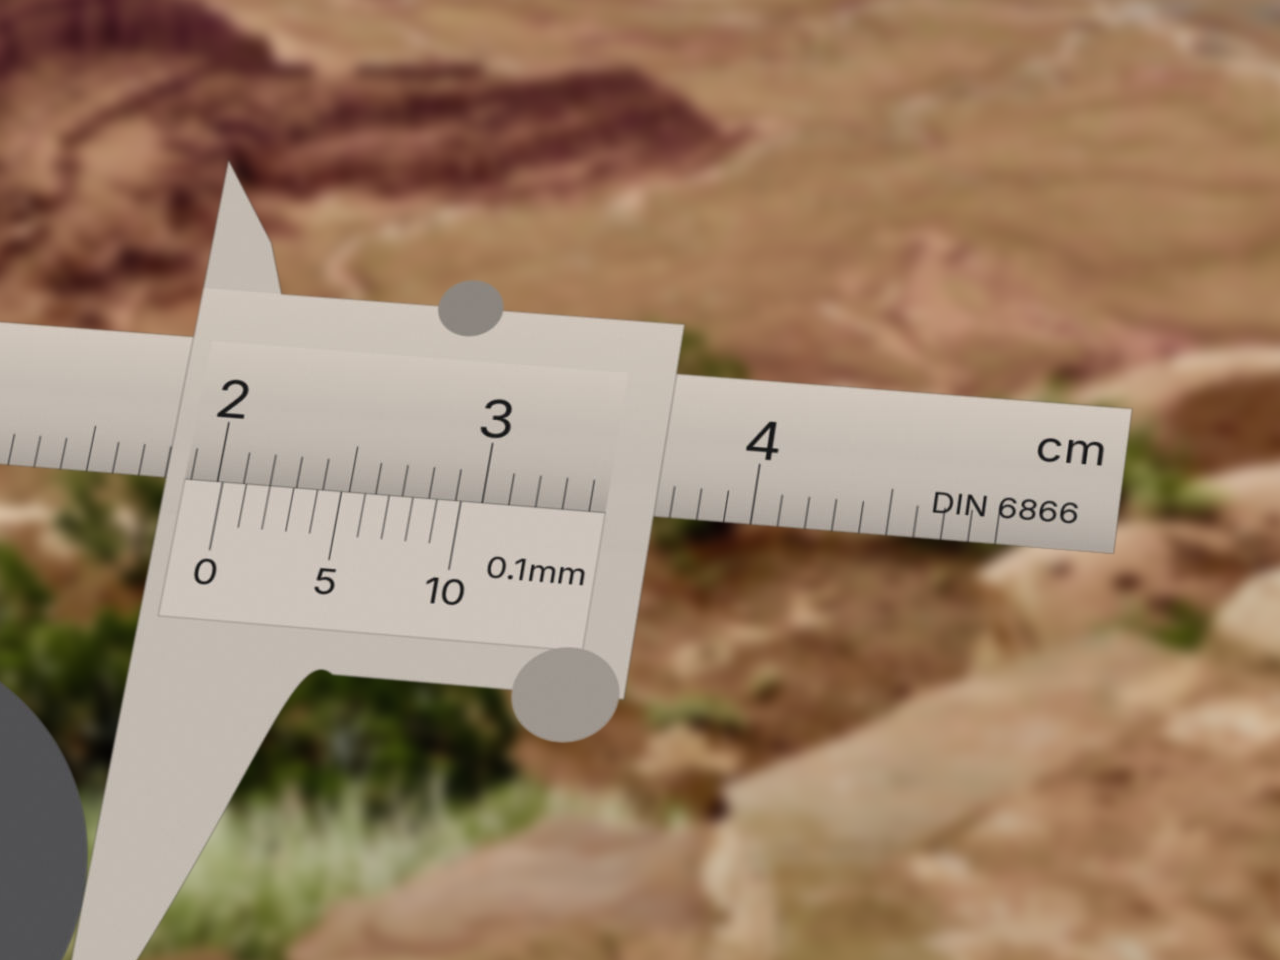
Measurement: 20.2 mm
